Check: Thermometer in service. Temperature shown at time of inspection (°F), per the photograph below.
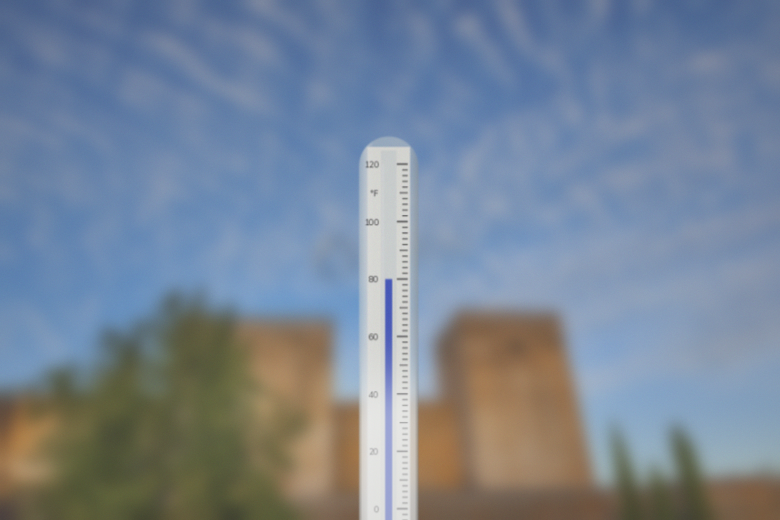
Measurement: 80 °F
